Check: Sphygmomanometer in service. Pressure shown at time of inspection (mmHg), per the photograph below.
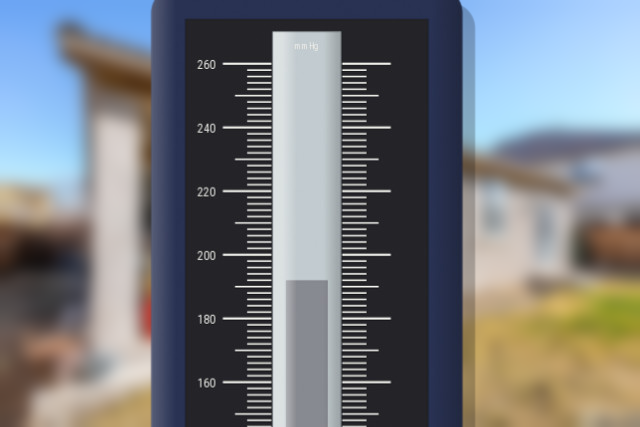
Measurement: 192 mmHg
